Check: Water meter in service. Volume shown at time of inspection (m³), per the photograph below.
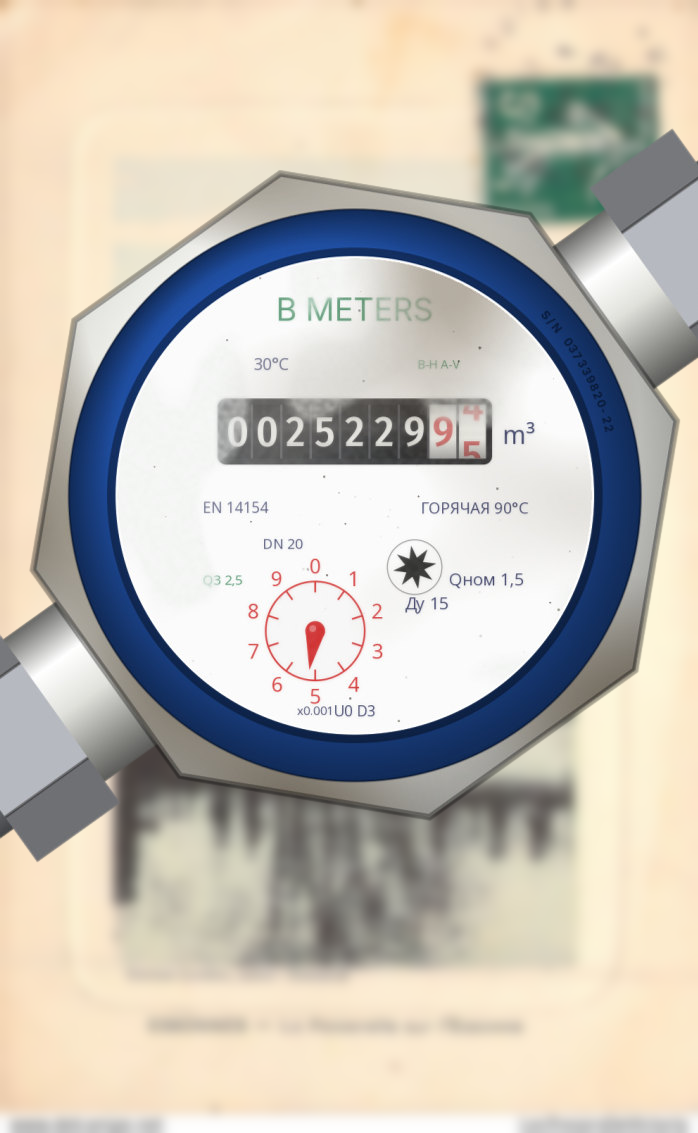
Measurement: 25229.945 m³
